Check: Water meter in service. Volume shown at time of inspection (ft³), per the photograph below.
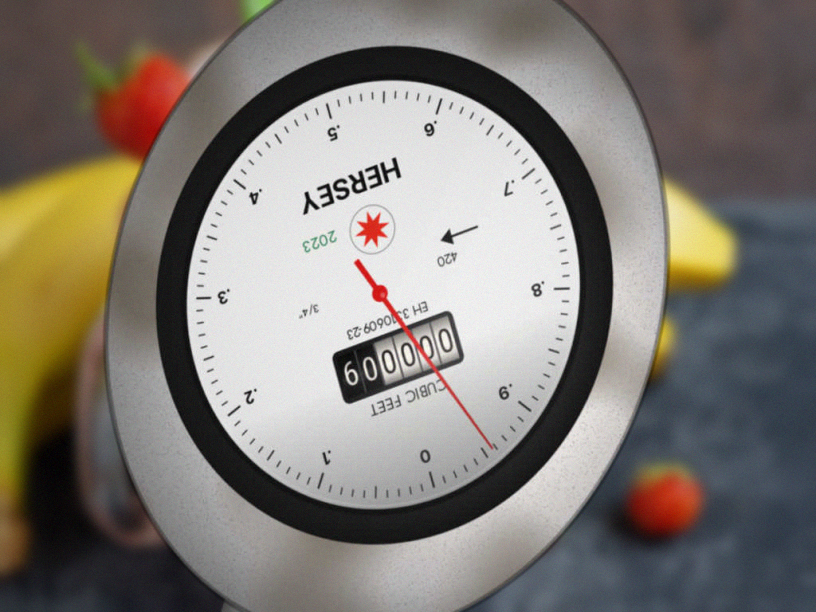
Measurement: 8.94 ft³
